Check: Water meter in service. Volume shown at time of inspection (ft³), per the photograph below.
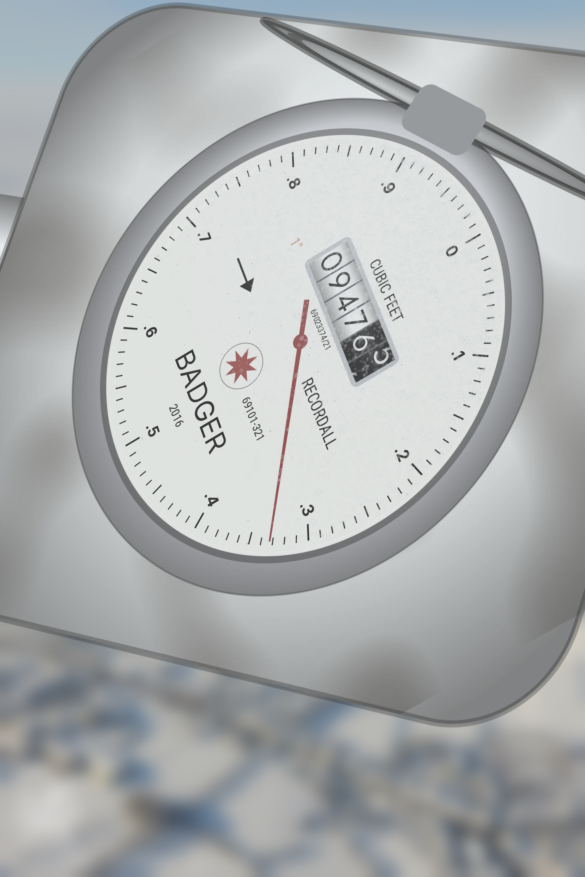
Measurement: 94765.33 ft³
